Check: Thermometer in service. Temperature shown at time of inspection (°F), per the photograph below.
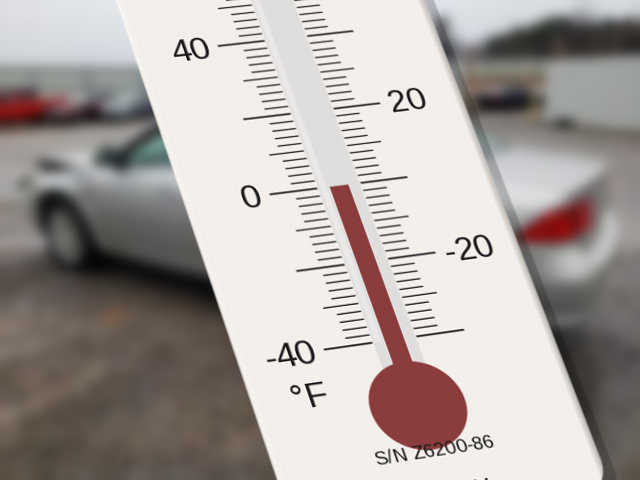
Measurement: 0 °F
